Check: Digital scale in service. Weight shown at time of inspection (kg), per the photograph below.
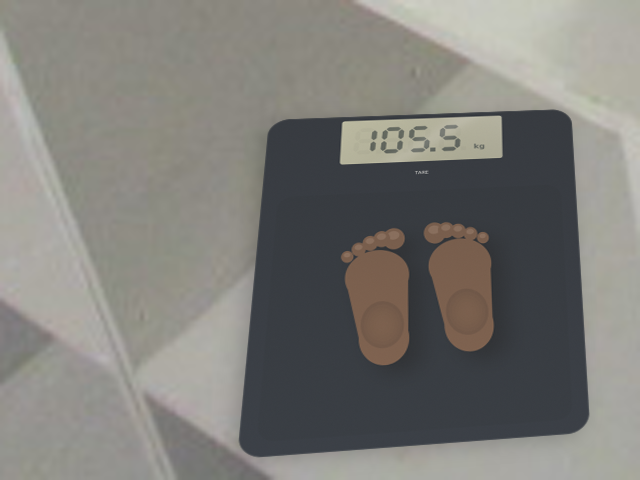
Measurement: 105.5 kg
